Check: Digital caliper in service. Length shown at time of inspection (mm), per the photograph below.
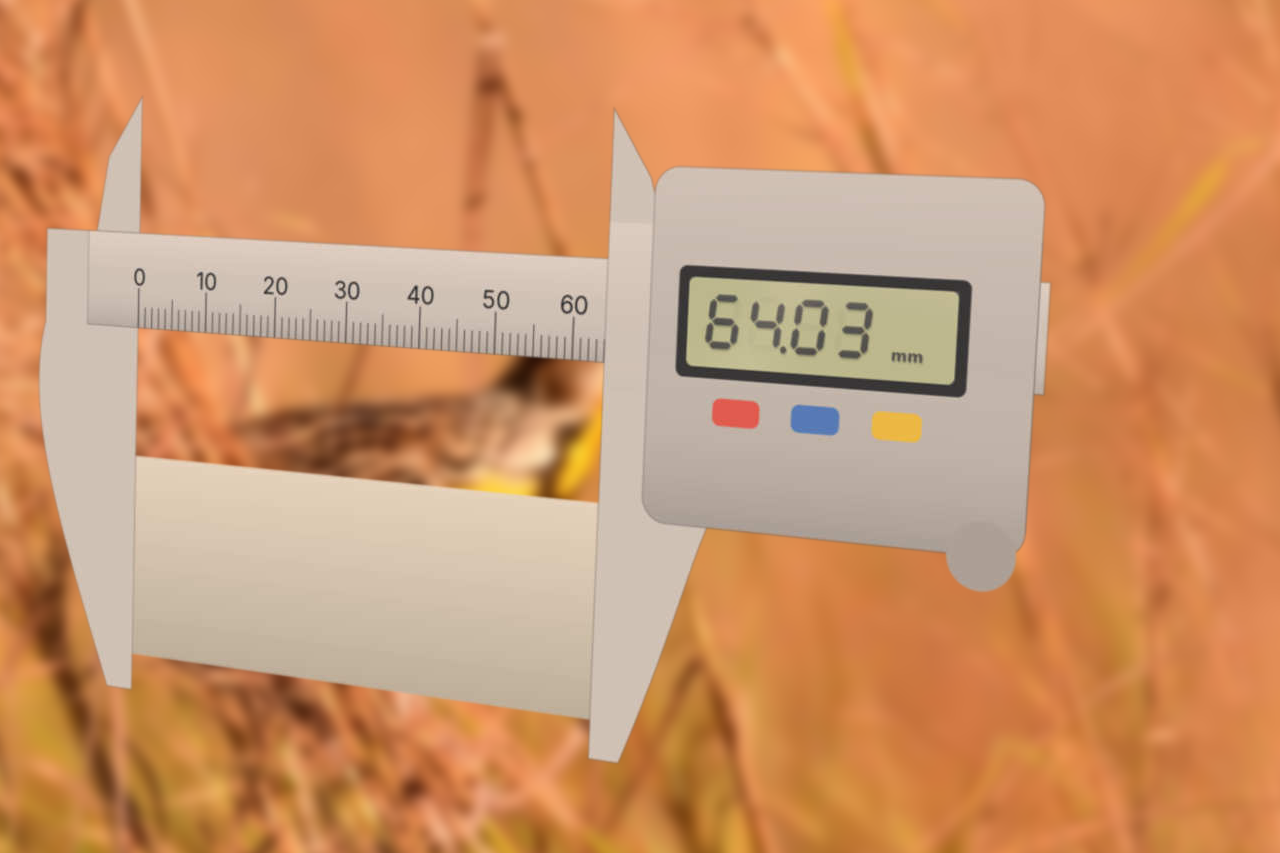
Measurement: 64.03 mm
